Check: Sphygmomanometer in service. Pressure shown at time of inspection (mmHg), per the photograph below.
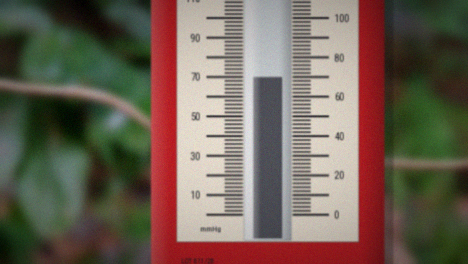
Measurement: 70 mmHg
